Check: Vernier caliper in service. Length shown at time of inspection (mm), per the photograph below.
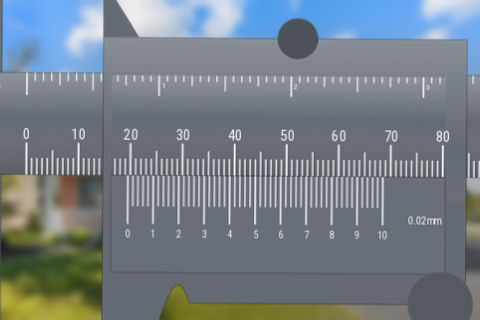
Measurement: 19.5 mm
